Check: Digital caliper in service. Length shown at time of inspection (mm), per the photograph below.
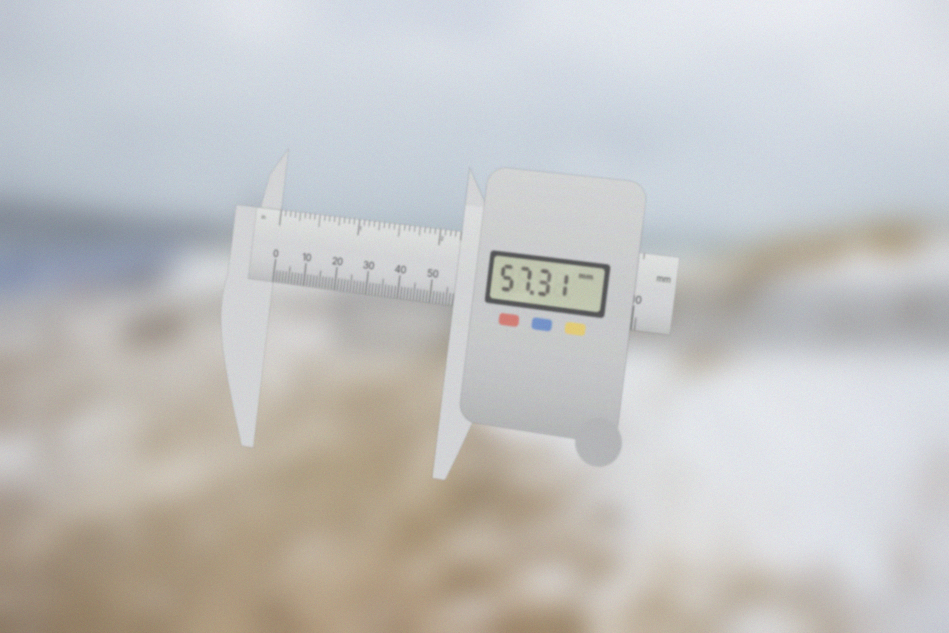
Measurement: 57.31 mm
